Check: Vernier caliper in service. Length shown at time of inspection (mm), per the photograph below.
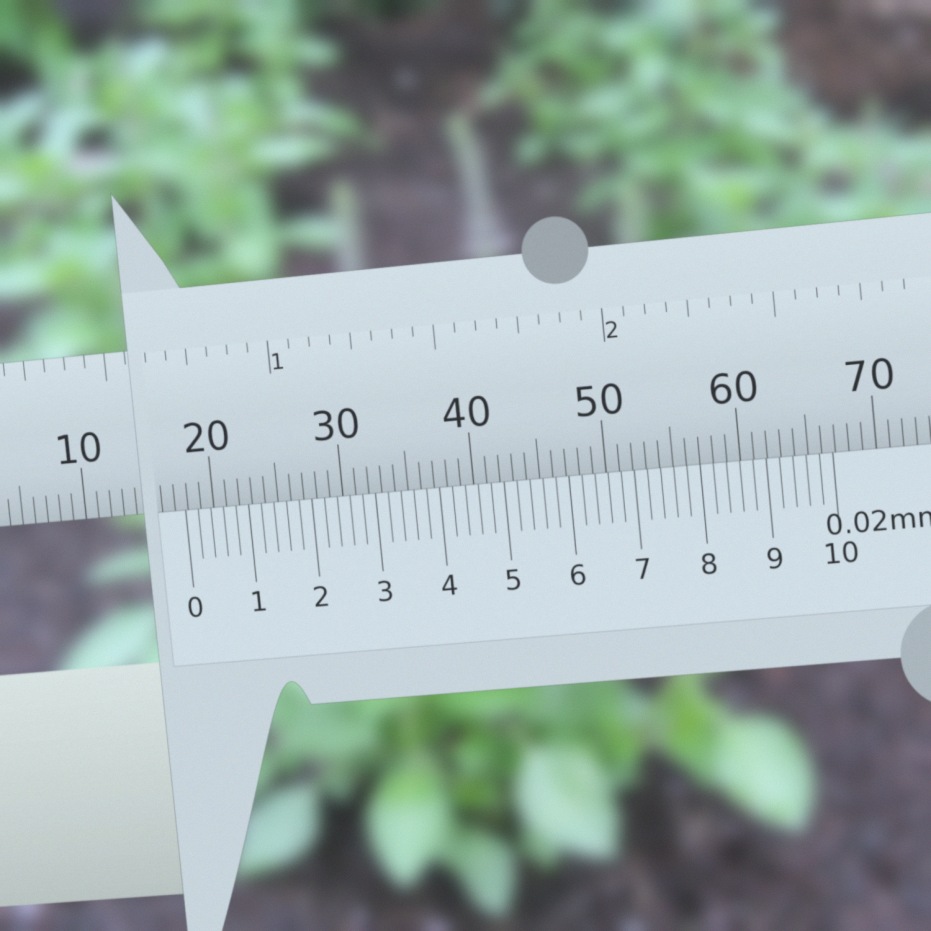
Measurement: 17.8 mm
